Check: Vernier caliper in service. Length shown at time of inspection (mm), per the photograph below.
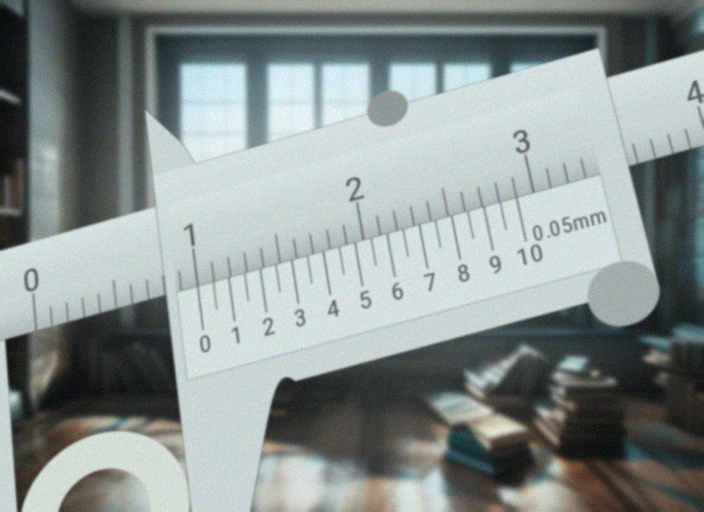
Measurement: 10.0 mm
